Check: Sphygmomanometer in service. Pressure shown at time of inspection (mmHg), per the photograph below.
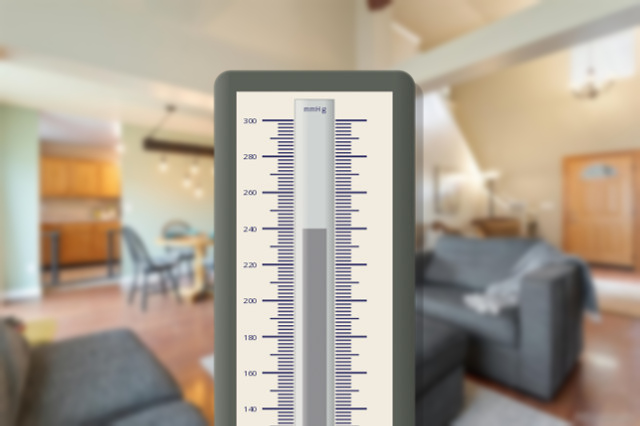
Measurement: 240 mmHg
